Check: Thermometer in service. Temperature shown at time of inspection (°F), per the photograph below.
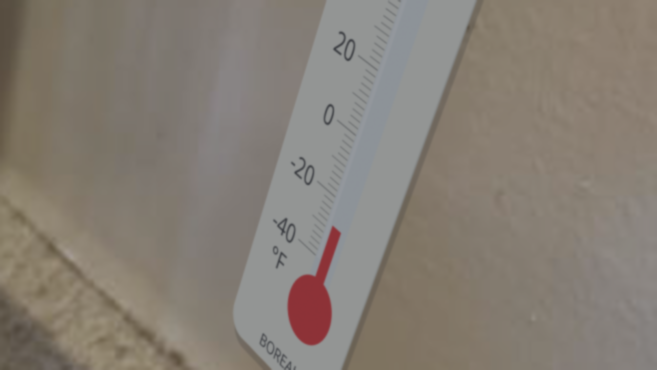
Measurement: -28 °F
